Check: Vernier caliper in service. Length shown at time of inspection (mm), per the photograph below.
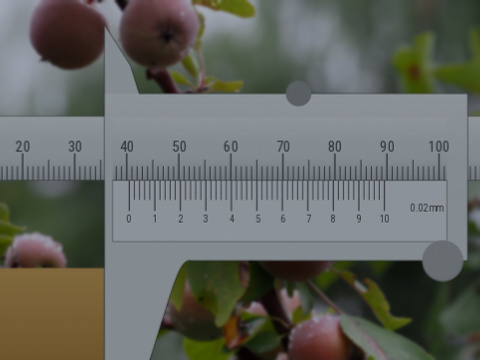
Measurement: 40.5 mm
